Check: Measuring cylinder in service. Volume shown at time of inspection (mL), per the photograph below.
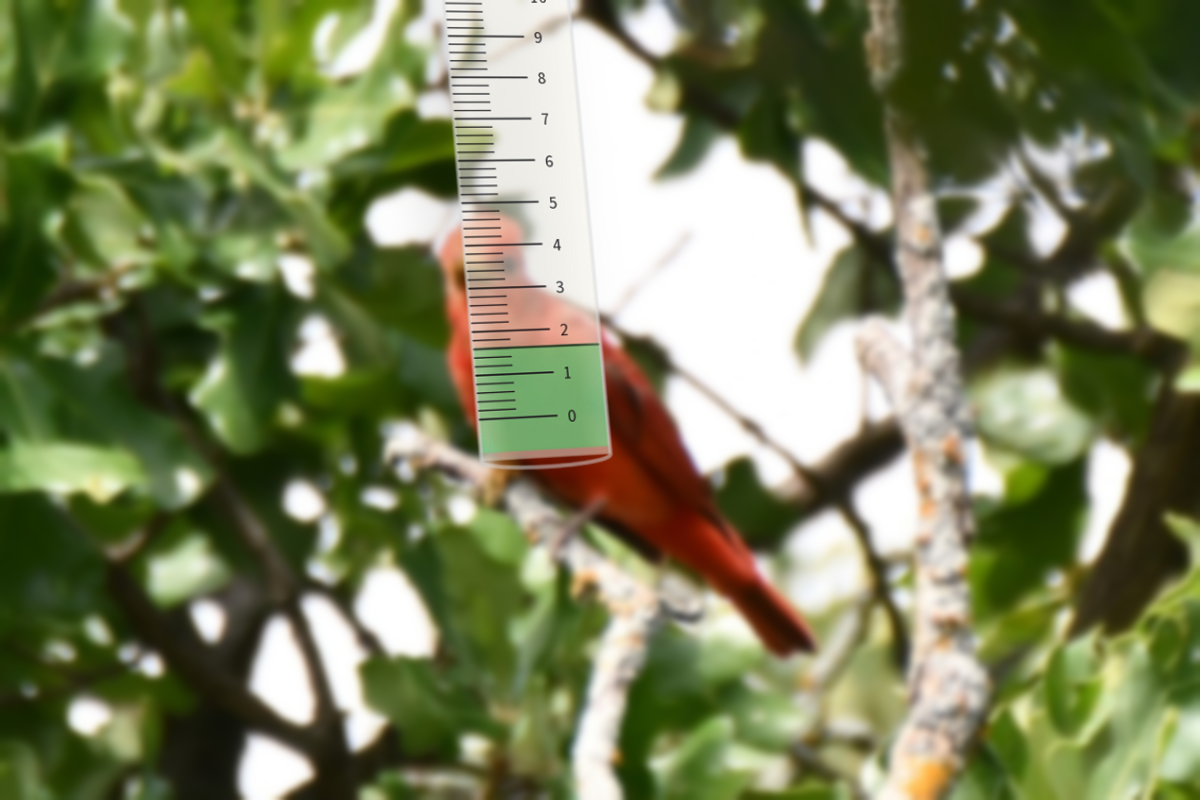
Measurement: 1.6 mL
